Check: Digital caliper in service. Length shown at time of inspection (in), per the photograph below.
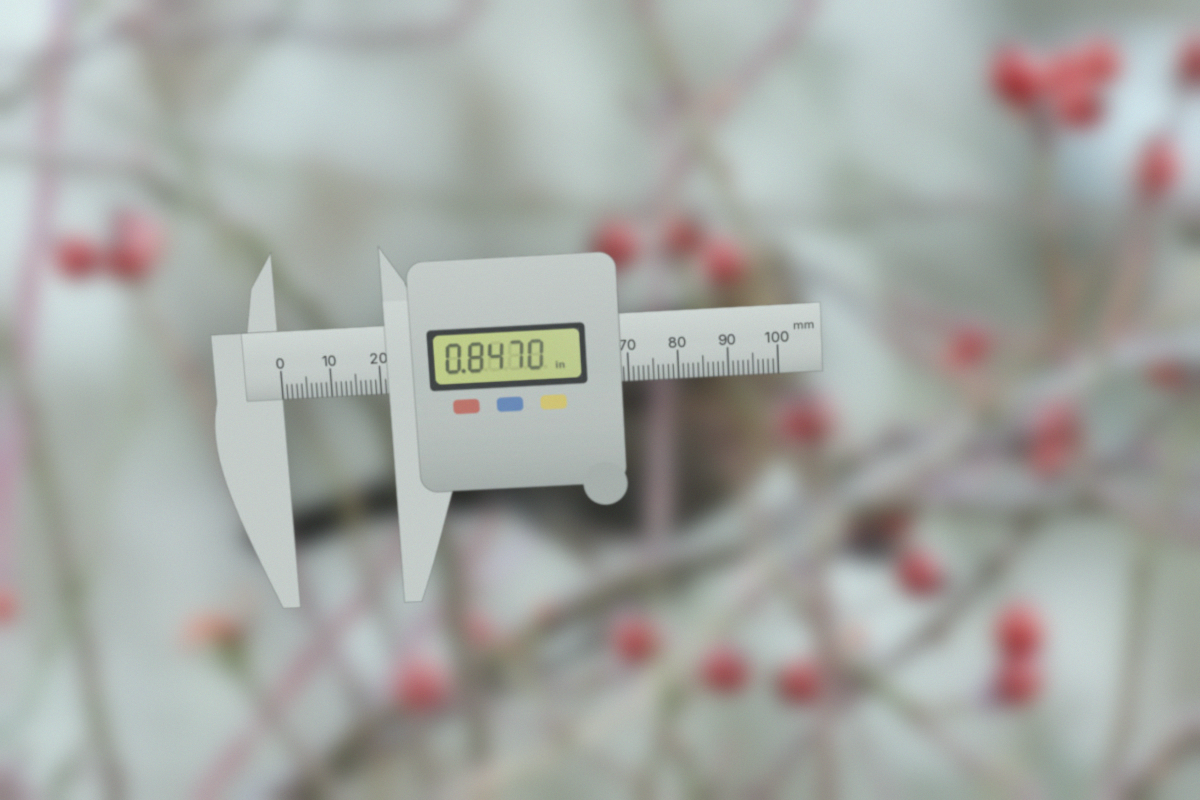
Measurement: 0.8470 in
